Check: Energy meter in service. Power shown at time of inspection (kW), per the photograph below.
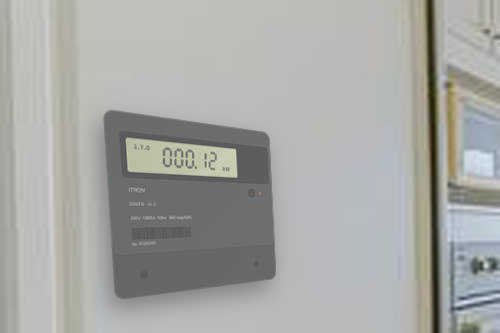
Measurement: 0.12 kW
